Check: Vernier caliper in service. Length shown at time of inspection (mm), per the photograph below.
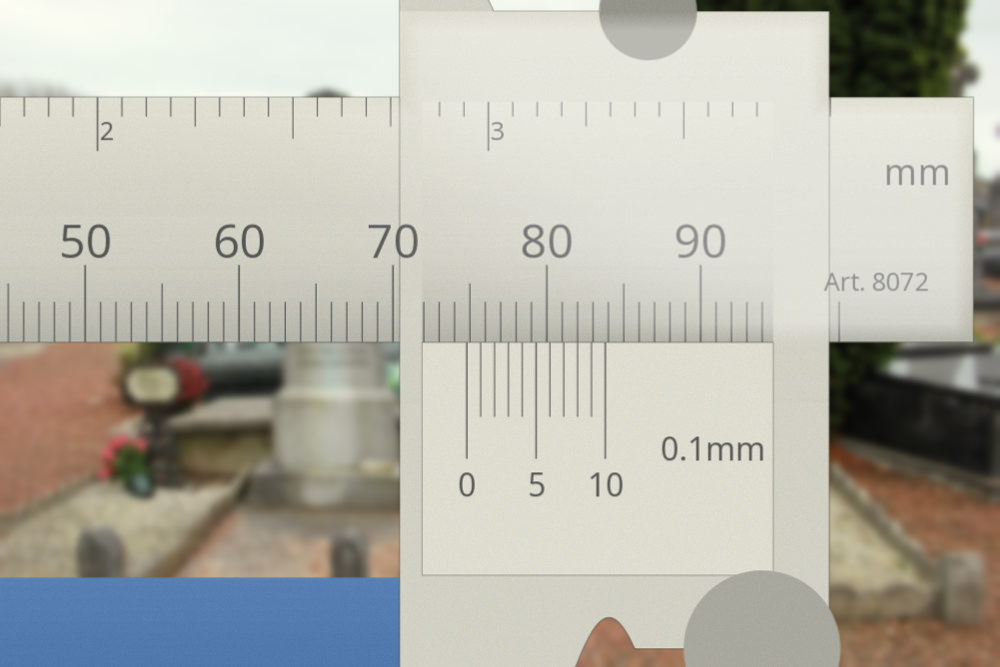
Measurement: 74.8 mm
